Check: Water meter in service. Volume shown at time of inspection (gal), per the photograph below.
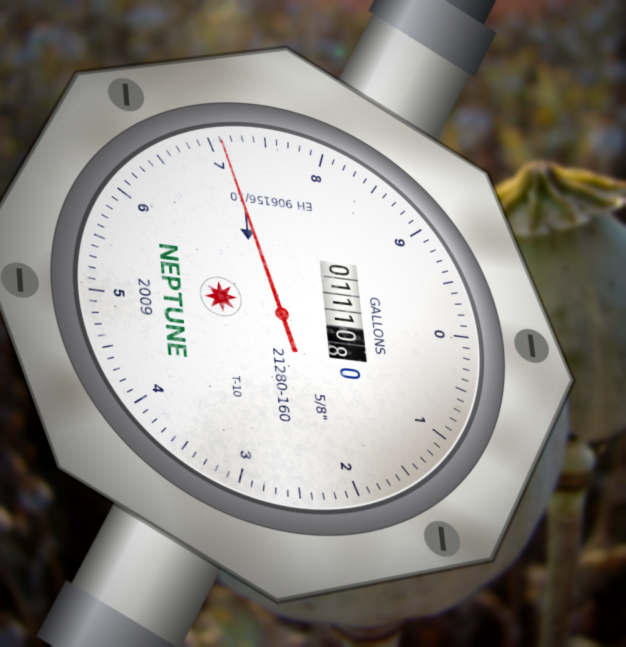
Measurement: 111077.1 gal
